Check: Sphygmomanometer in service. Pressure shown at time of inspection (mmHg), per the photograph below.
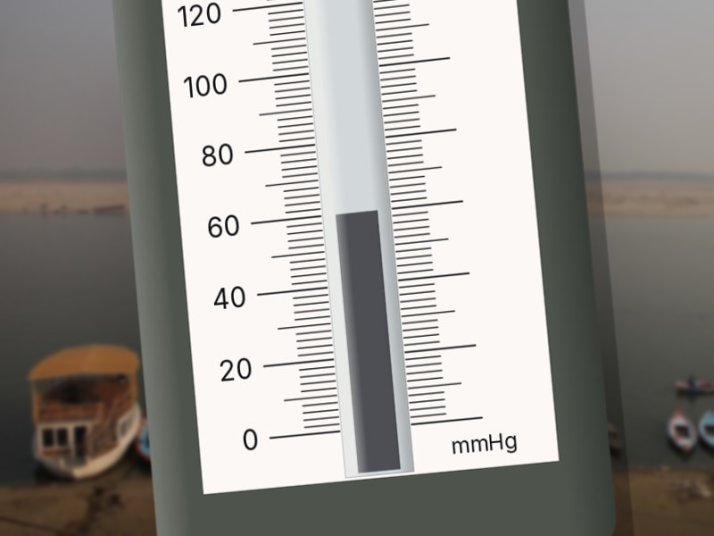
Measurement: 60 mmHg
